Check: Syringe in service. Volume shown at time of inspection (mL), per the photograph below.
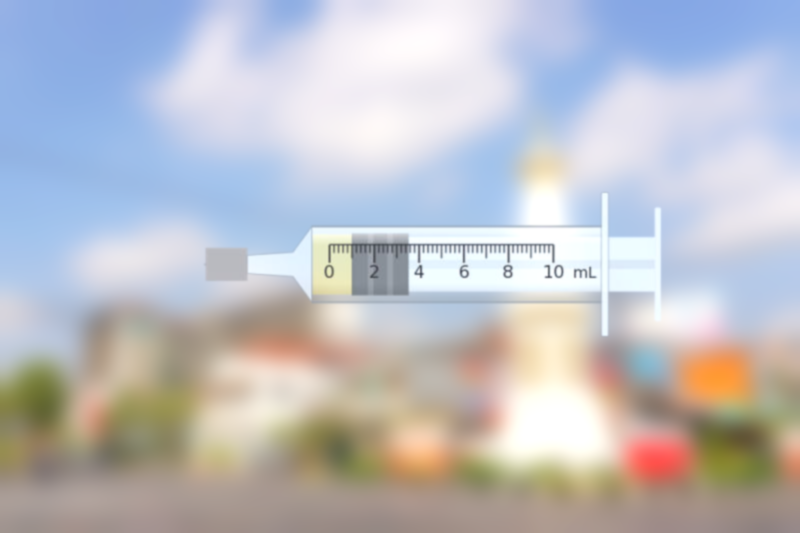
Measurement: 1 mL
